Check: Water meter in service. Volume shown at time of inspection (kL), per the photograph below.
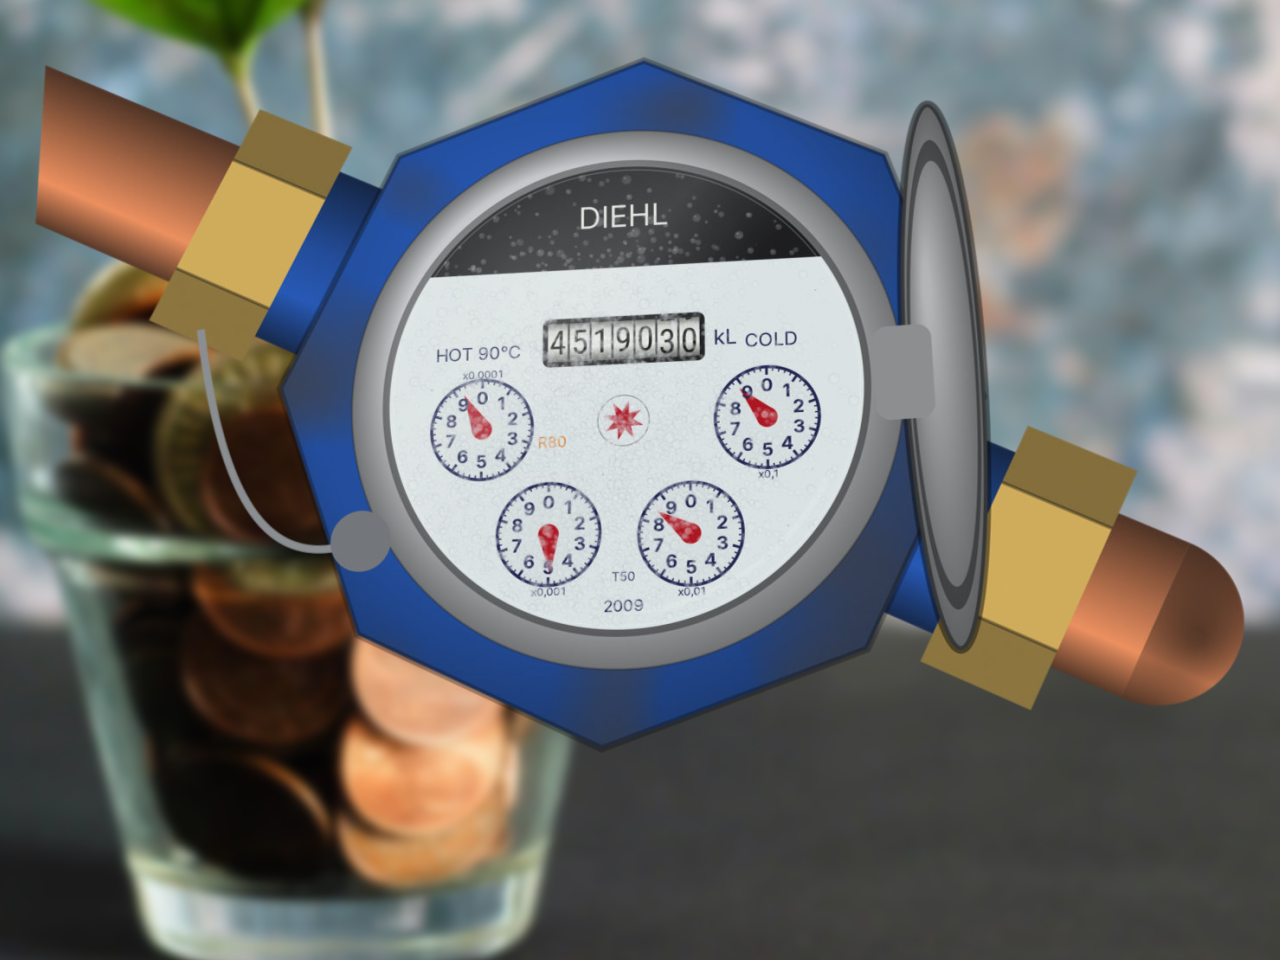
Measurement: 4519029.8849 kL
